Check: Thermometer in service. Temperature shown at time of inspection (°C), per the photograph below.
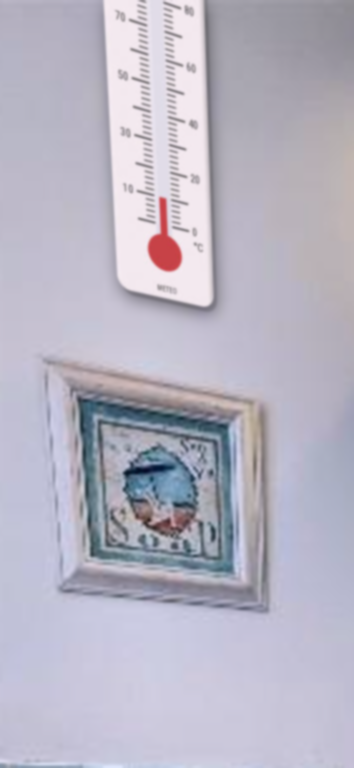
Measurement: 10 °C
